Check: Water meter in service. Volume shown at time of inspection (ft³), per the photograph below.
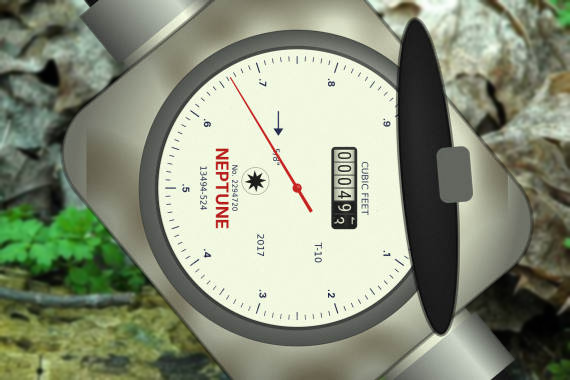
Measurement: 492.66 ft³
